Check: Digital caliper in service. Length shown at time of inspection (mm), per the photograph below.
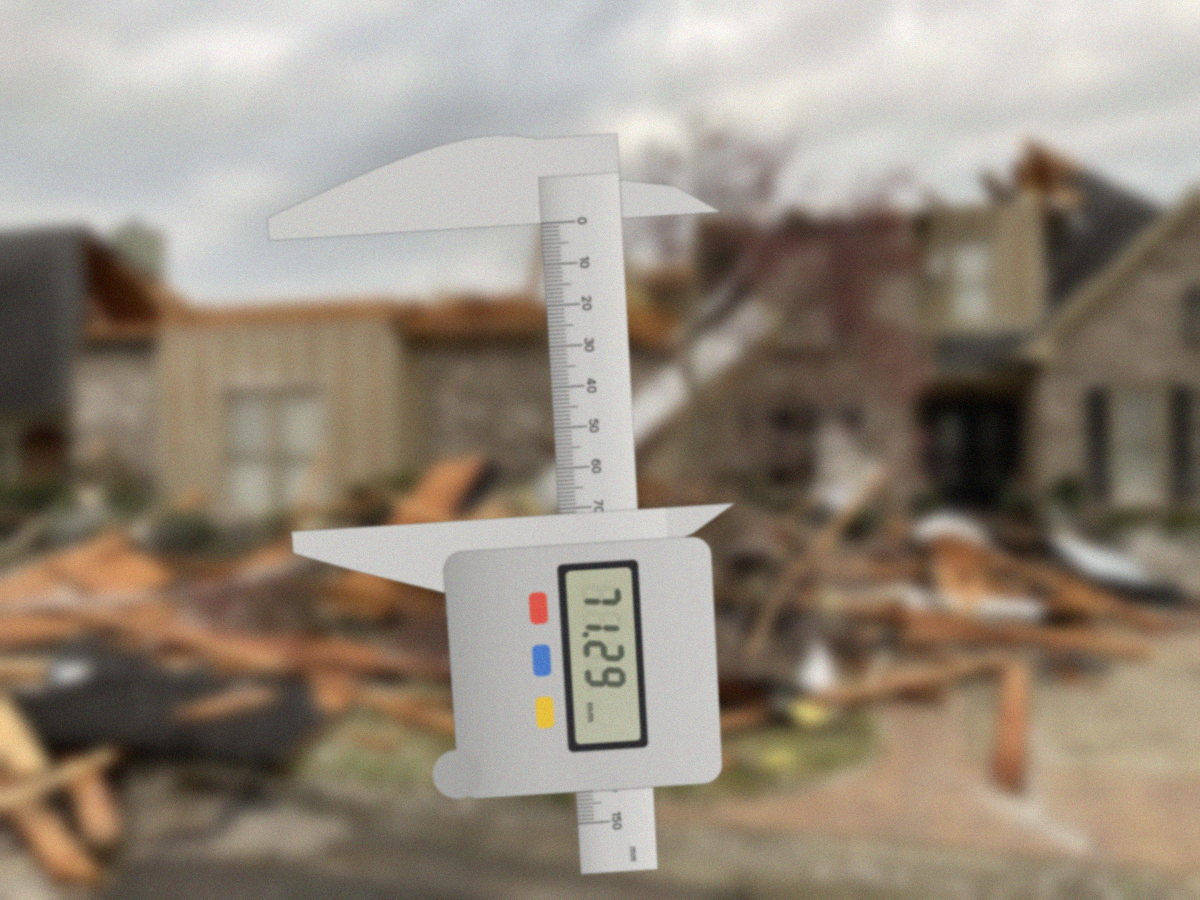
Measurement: 71.29 mm
